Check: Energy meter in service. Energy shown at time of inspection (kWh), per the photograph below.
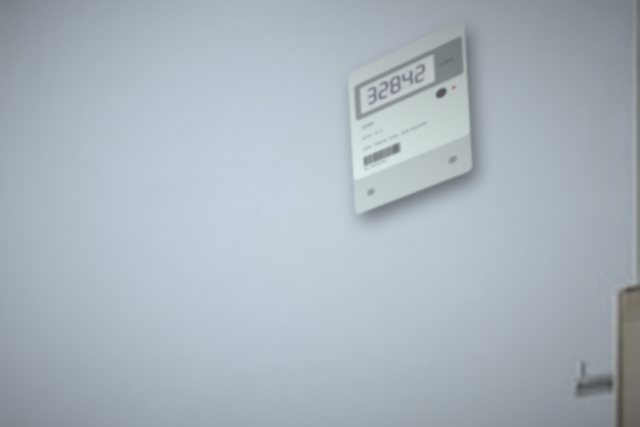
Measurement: 32842 kWh
